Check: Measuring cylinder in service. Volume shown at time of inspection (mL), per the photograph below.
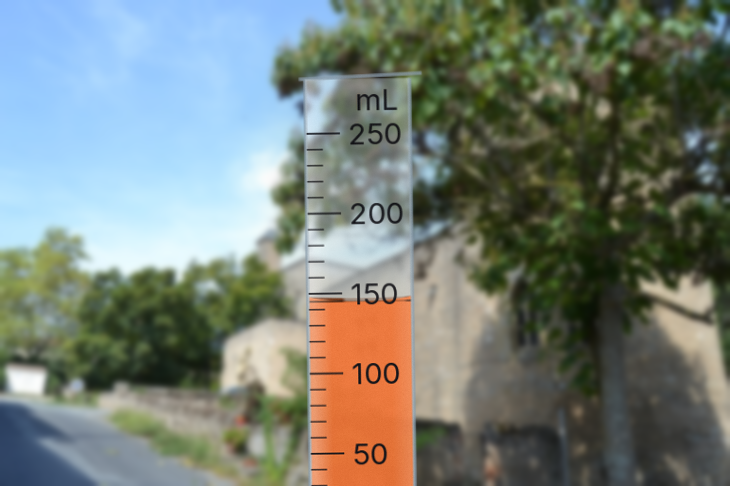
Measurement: 145 mL
